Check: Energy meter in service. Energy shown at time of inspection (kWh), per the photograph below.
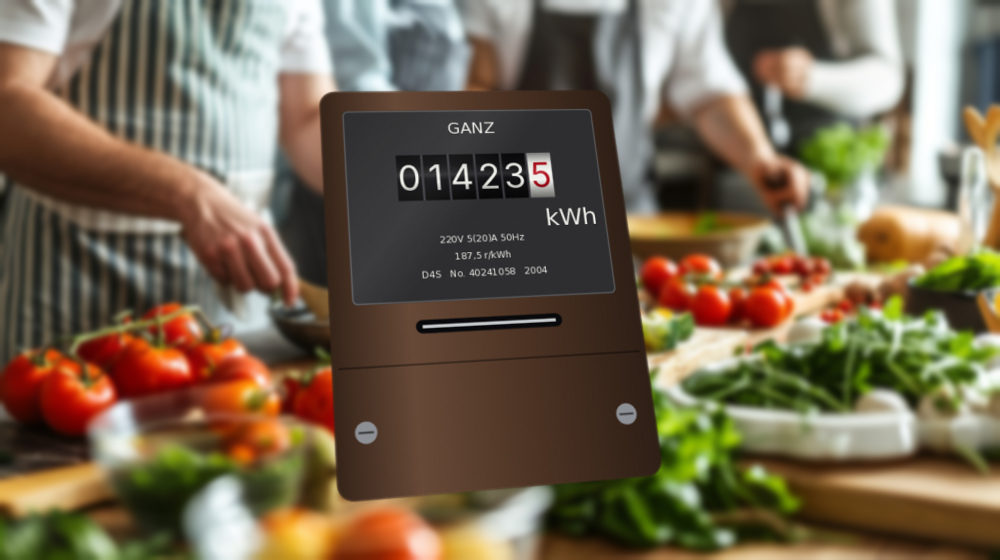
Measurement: 1423.5 kWh
